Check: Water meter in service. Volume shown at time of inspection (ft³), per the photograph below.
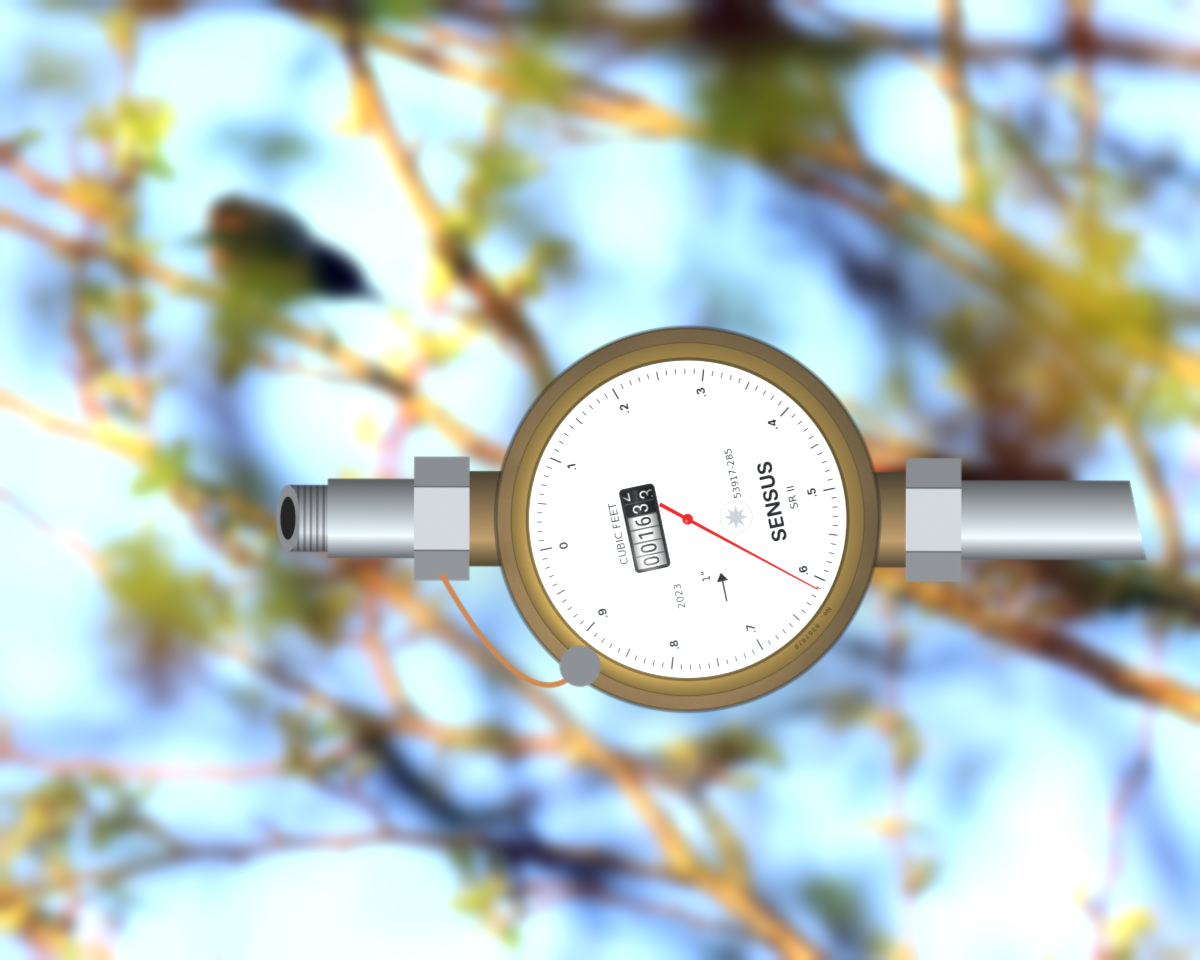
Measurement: 1632.61 ft³
